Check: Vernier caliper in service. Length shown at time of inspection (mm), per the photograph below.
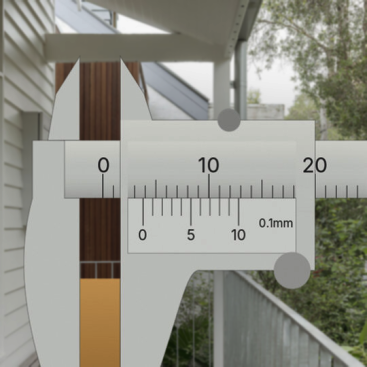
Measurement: 3.8 mm
